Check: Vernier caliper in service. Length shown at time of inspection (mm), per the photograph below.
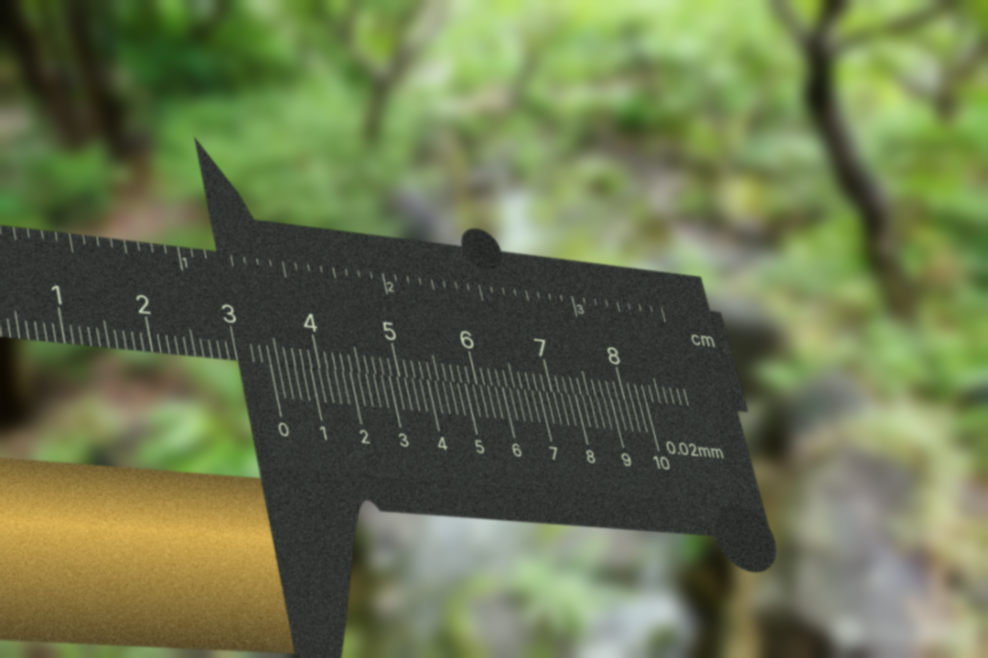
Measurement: 34.0 mm
